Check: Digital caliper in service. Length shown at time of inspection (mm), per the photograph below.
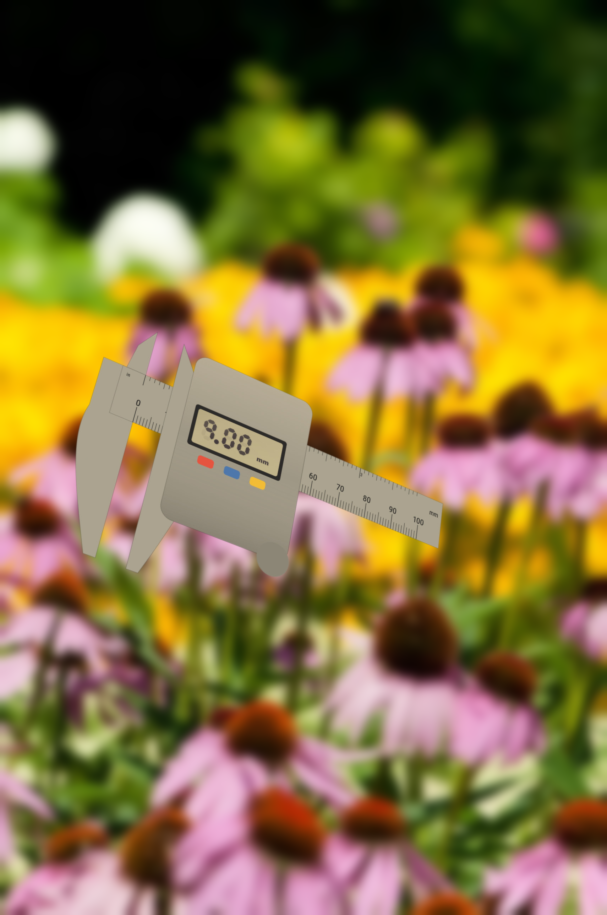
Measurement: 9.00 mm
